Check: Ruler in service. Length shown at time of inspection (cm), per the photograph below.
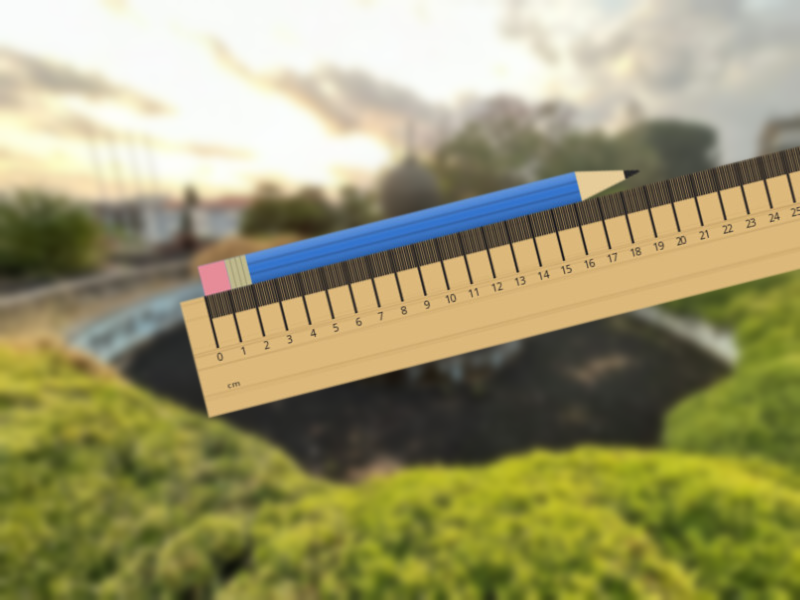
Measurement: 19 cm
